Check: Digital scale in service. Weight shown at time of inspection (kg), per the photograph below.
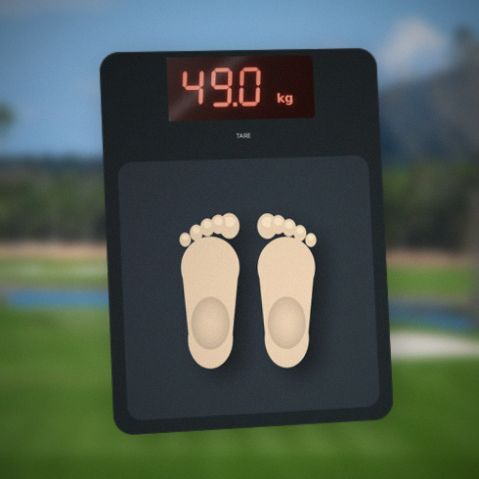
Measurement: 49.0 kg
